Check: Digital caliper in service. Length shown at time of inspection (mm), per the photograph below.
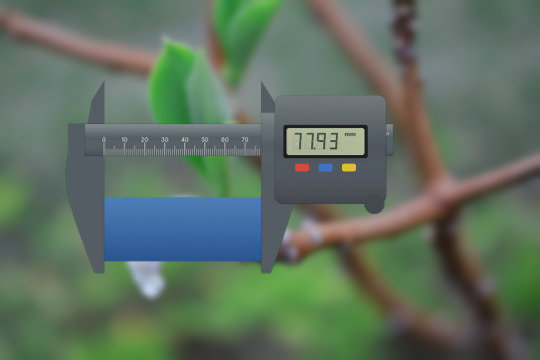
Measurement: 77.93 mm
